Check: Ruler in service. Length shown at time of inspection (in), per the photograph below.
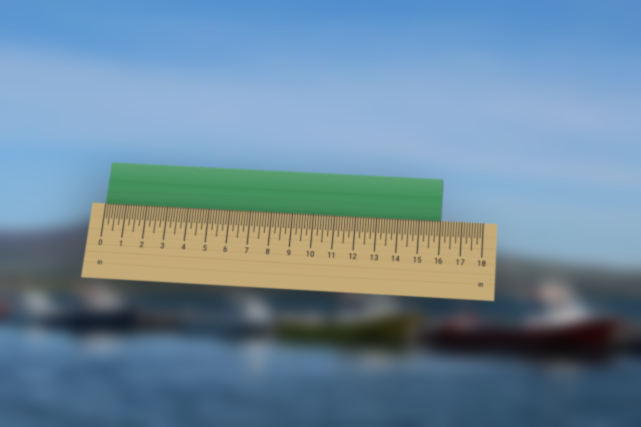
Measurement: 16 in
